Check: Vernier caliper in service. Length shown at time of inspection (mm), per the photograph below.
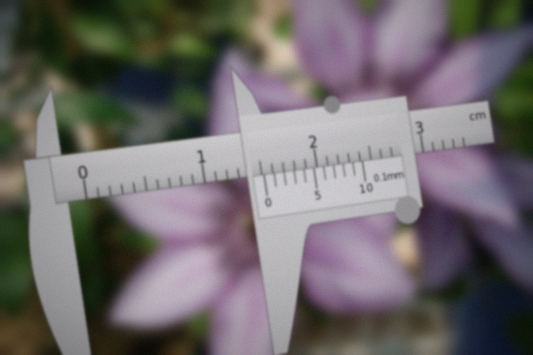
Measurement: 15.2 mm
